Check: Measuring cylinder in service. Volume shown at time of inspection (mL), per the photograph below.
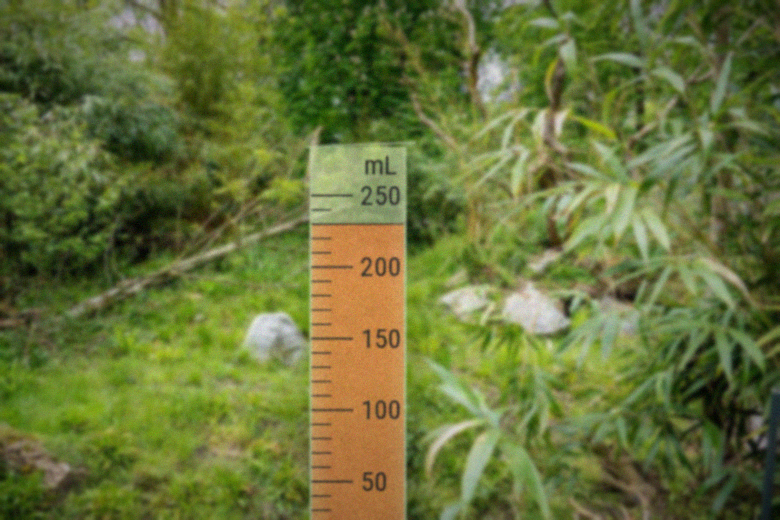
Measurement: 230 mL
